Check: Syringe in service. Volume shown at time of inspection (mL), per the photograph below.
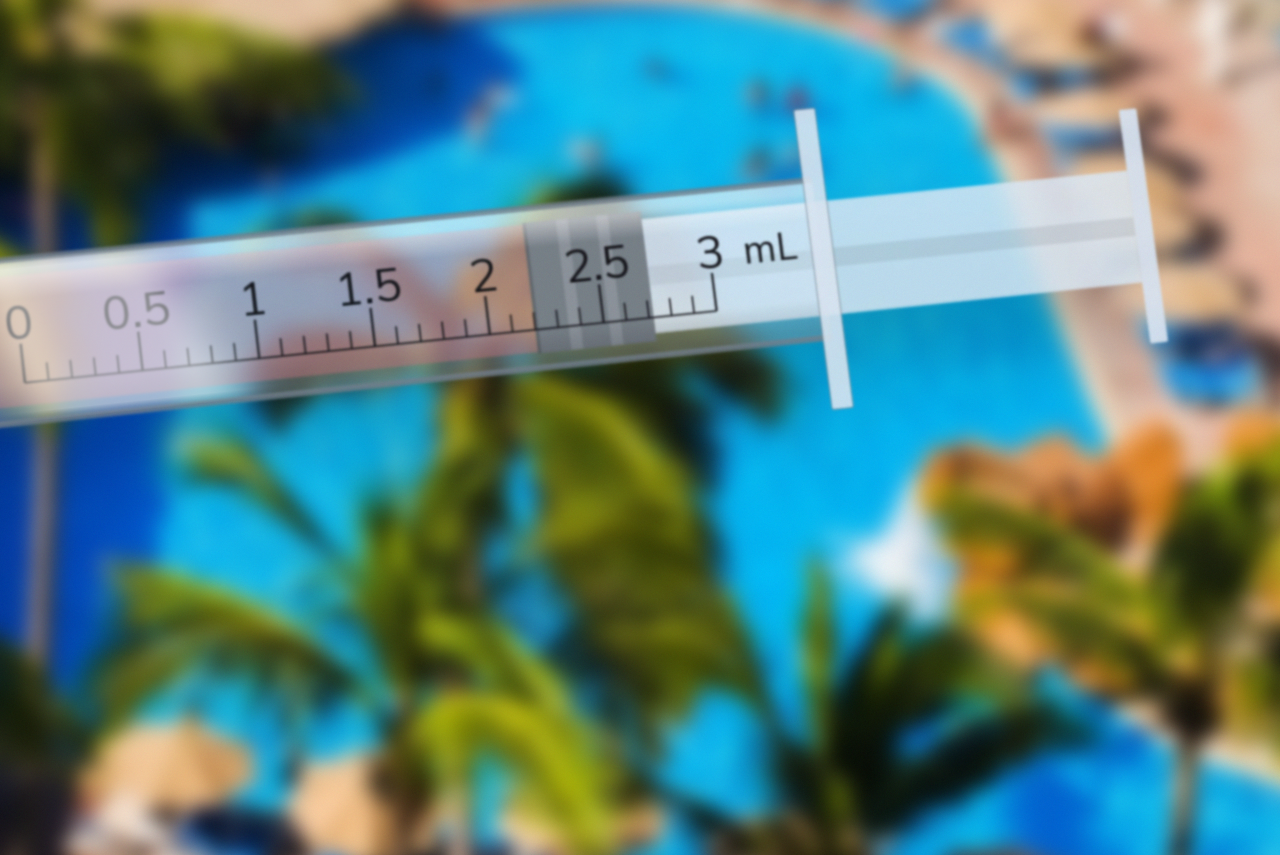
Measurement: 2.2 mL
